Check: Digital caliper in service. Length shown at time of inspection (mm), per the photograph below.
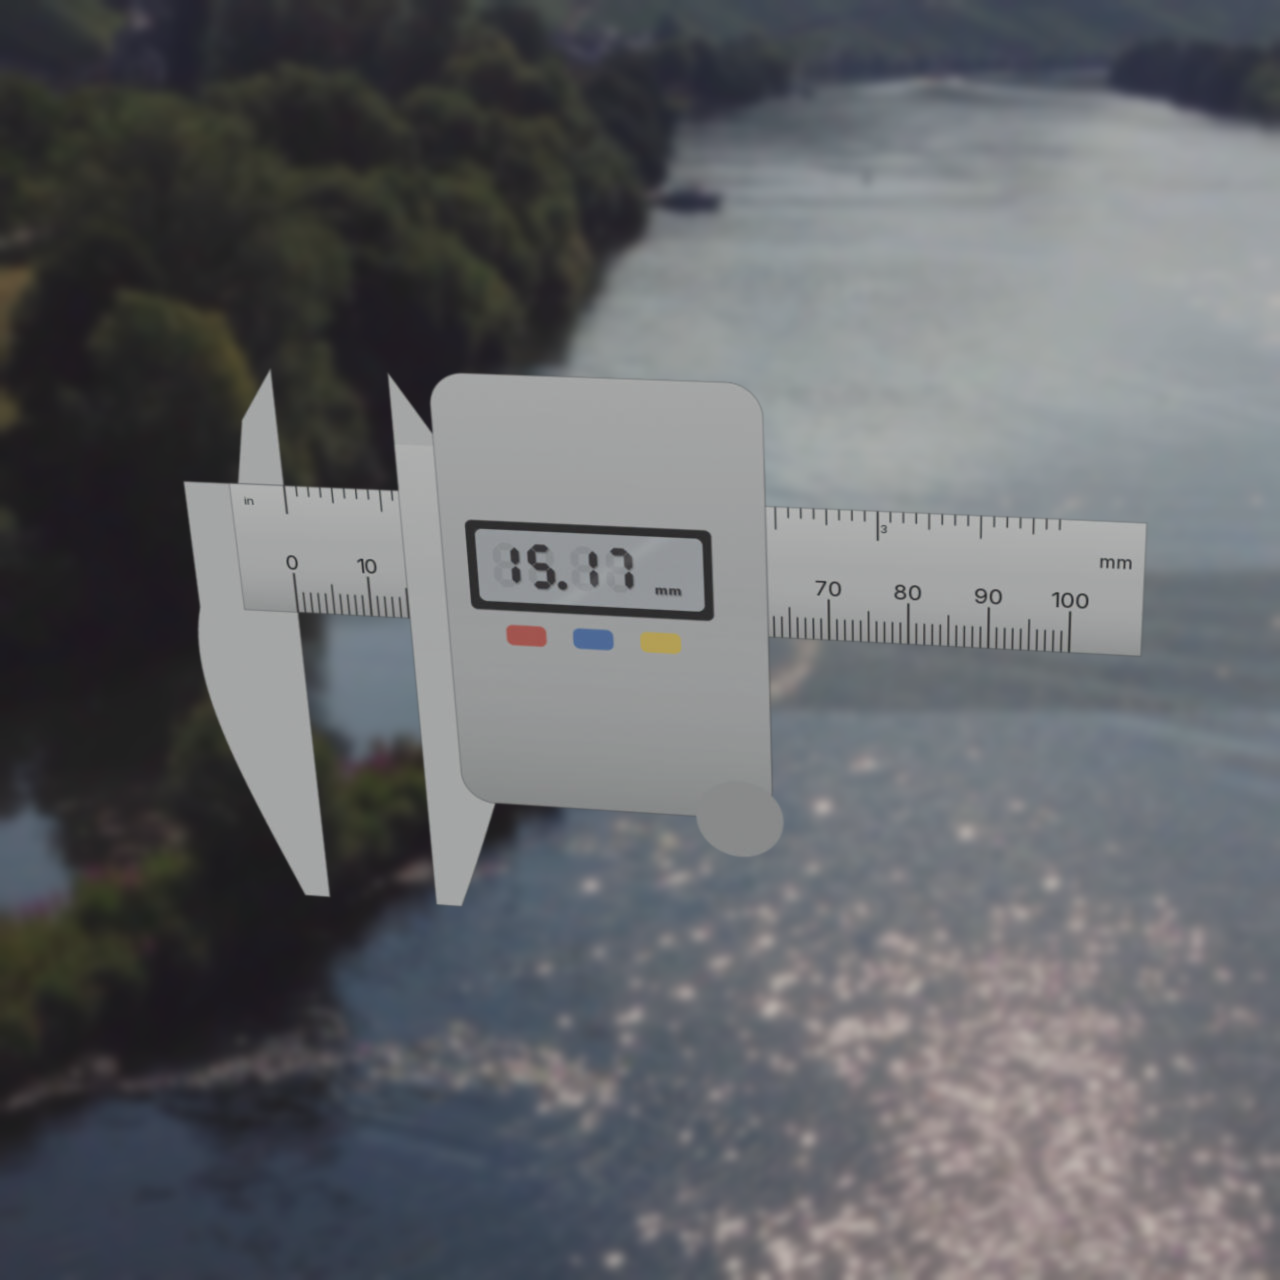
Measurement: 15.17 mm
